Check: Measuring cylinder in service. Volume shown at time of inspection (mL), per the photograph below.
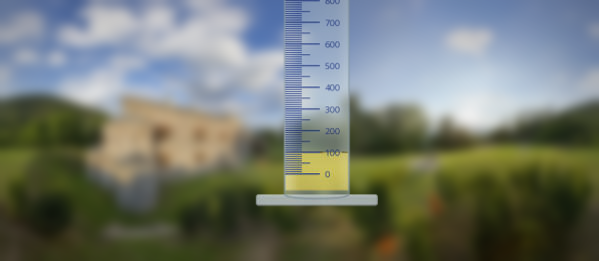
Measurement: 100 mL
